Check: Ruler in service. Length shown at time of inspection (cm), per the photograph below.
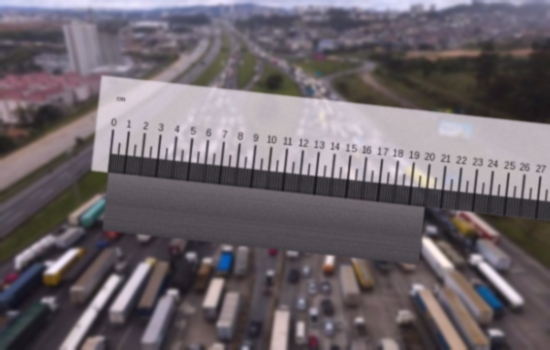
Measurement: 20 cm
